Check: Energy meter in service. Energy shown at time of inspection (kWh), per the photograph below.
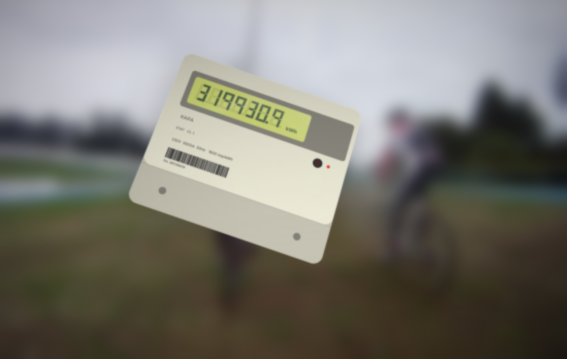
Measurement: 319930.9 kWh
